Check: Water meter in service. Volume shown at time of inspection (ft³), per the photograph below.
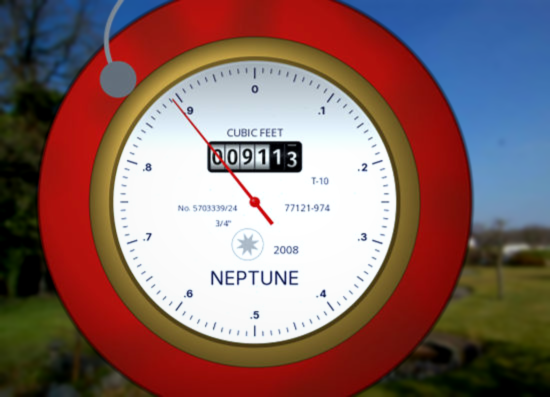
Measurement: 9112.89 ft³
